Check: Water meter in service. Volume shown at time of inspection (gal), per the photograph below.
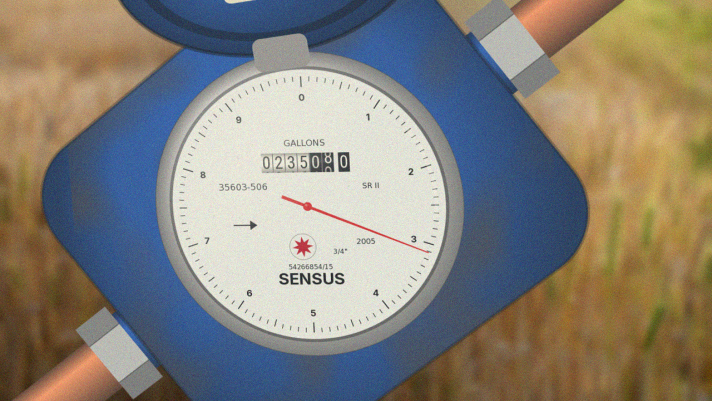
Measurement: 235083.1 gal
